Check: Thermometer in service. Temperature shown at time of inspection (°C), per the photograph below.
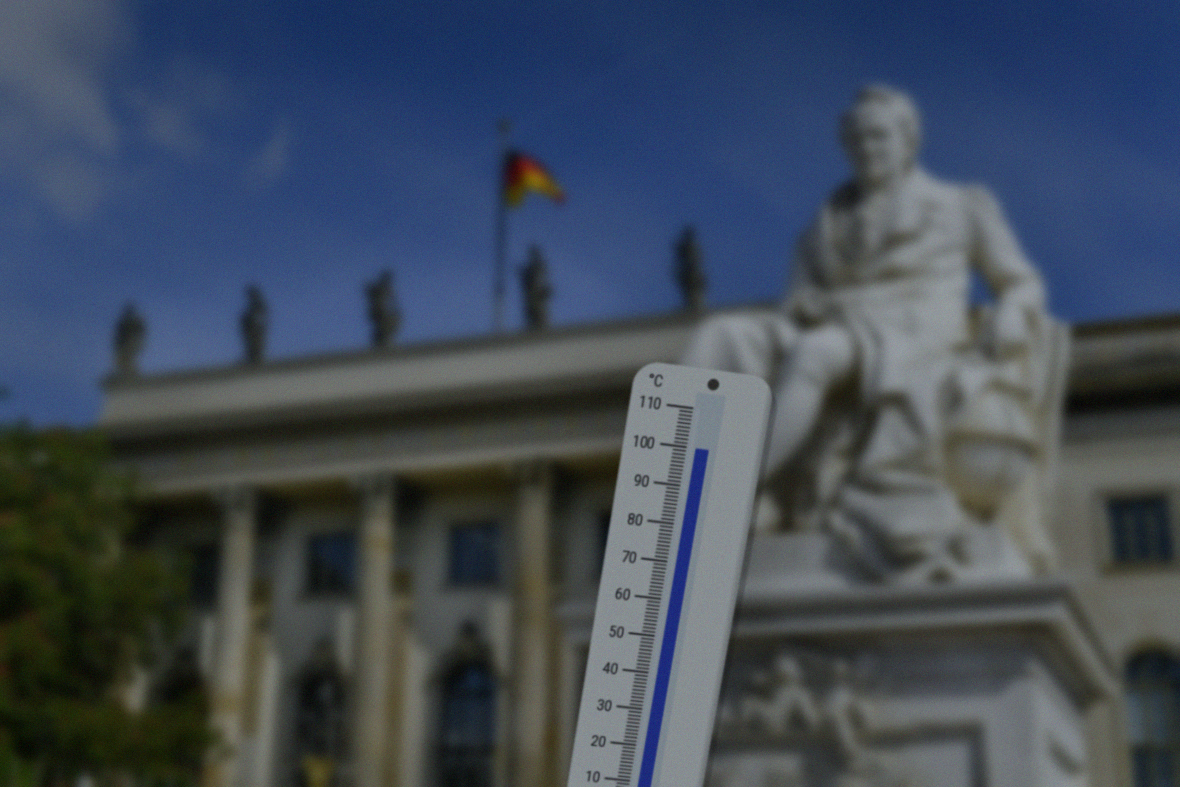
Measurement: 100 °C
